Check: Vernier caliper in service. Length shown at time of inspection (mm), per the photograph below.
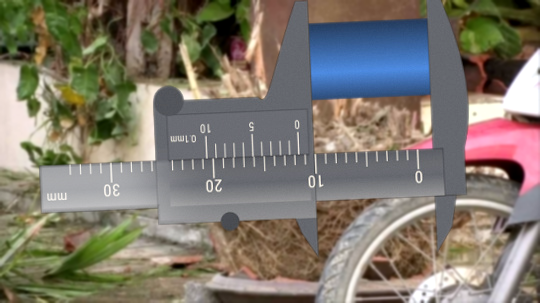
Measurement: 11.6 mm
